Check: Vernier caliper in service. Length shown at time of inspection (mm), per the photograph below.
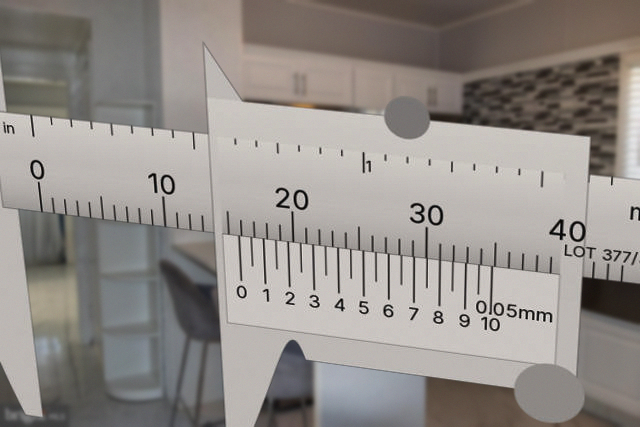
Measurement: 15.8 mm
